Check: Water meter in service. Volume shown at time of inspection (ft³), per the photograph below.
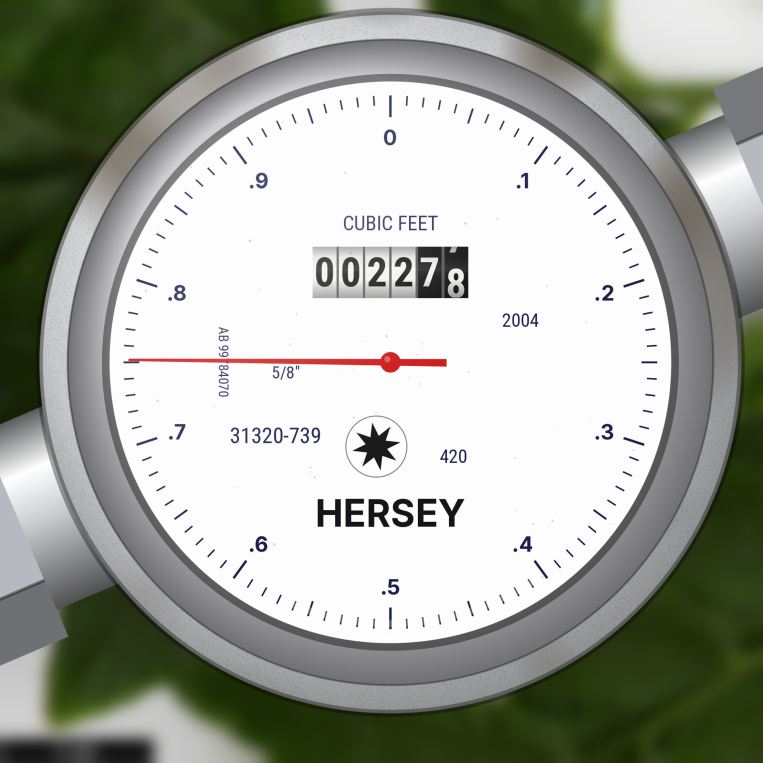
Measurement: 2277.75 ft³
